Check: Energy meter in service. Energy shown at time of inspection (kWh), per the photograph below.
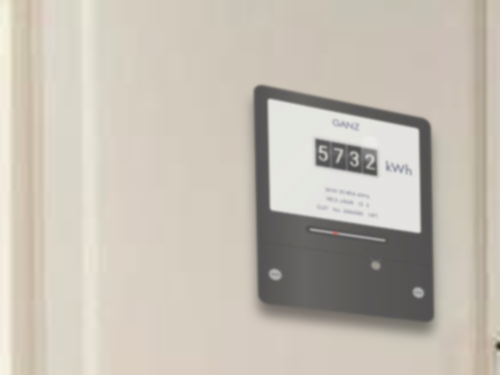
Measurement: 5732 kWh
